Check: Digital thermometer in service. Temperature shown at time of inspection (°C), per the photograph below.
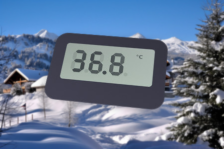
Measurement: 36.8 °C
